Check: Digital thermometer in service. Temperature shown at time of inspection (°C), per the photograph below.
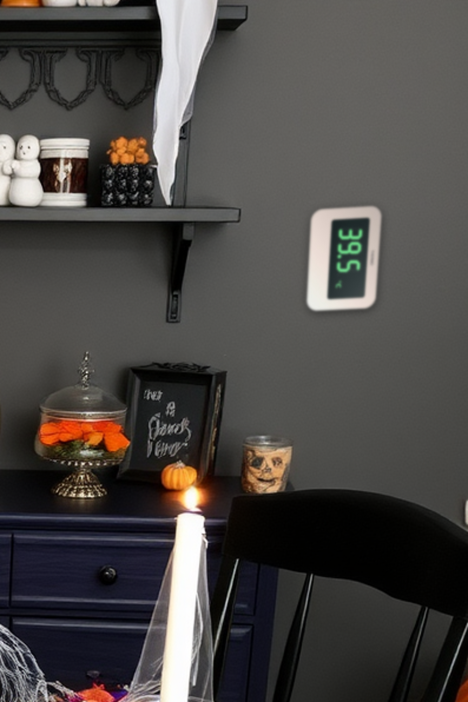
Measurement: 39.5 °C
